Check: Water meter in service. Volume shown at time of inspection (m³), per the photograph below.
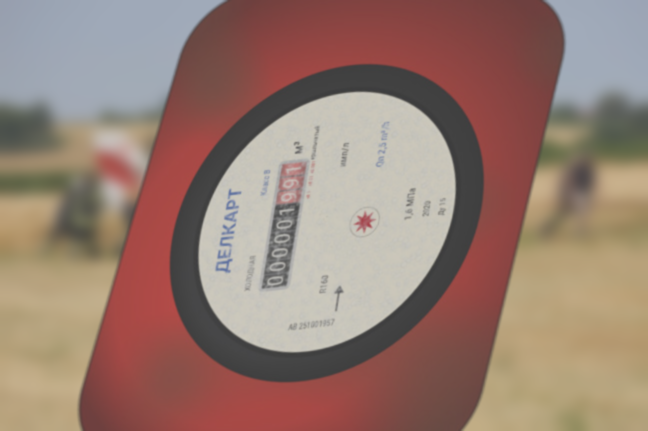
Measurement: 1.991 m³
